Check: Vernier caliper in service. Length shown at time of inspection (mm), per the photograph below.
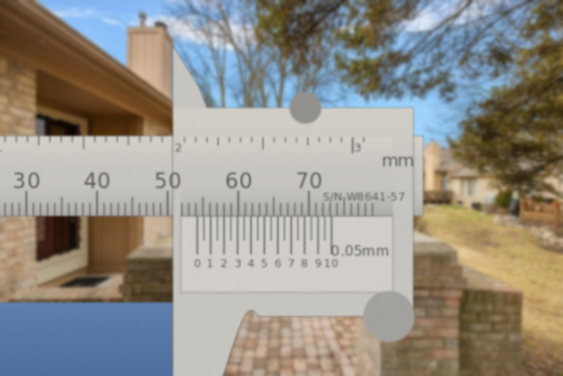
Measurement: 54.2 mm
